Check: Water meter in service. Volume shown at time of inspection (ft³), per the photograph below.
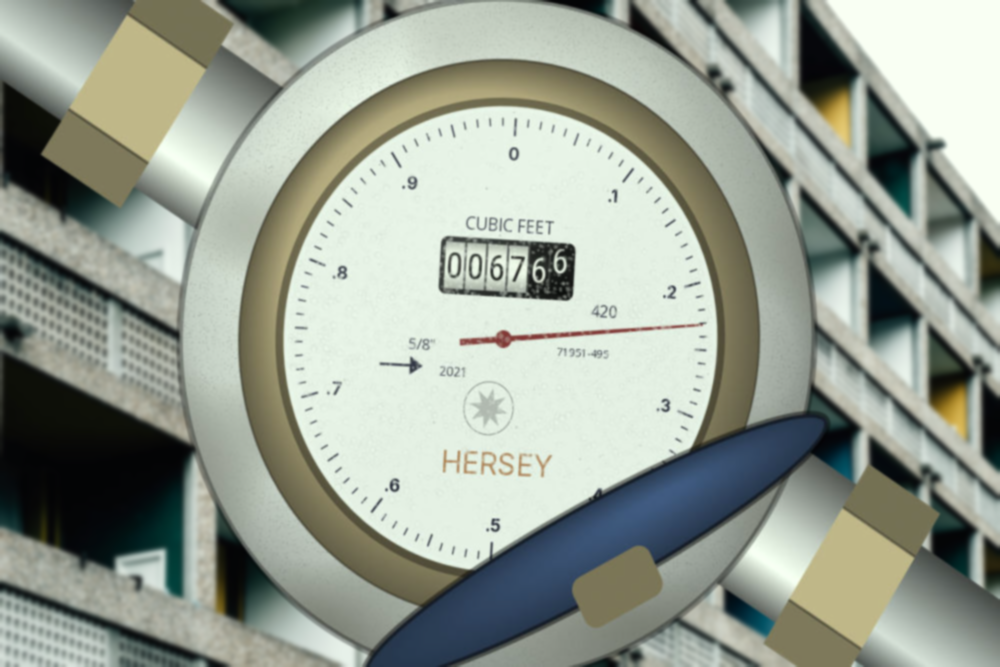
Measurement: 6766.23 ft³
